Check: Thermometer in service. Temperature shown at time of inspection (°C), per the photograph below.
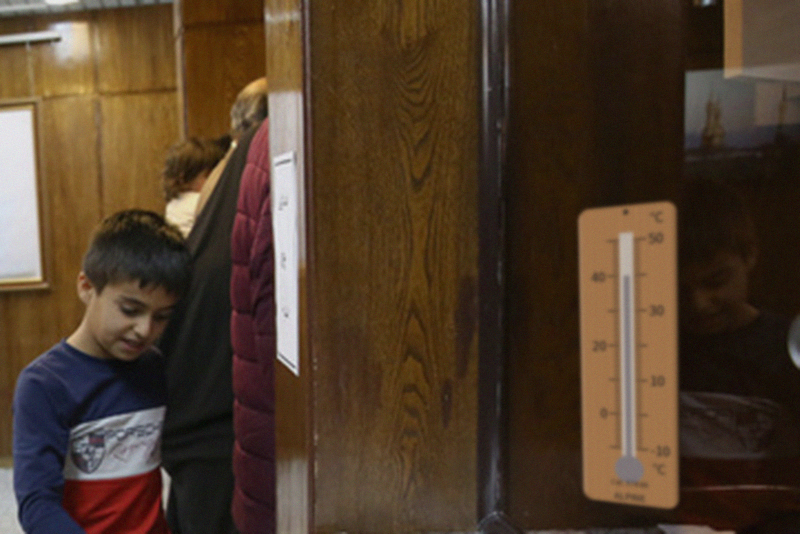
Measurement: 40 °C
